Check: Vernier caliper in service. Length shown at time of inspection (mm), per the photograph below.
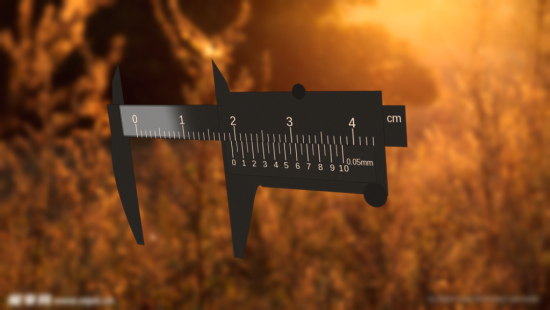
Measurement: 19.2 mm
